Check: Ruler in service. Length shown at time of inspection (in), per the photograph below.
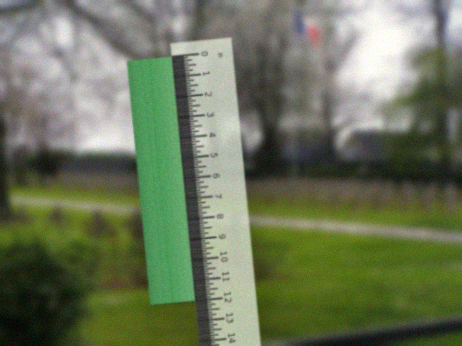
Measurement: 12 in
